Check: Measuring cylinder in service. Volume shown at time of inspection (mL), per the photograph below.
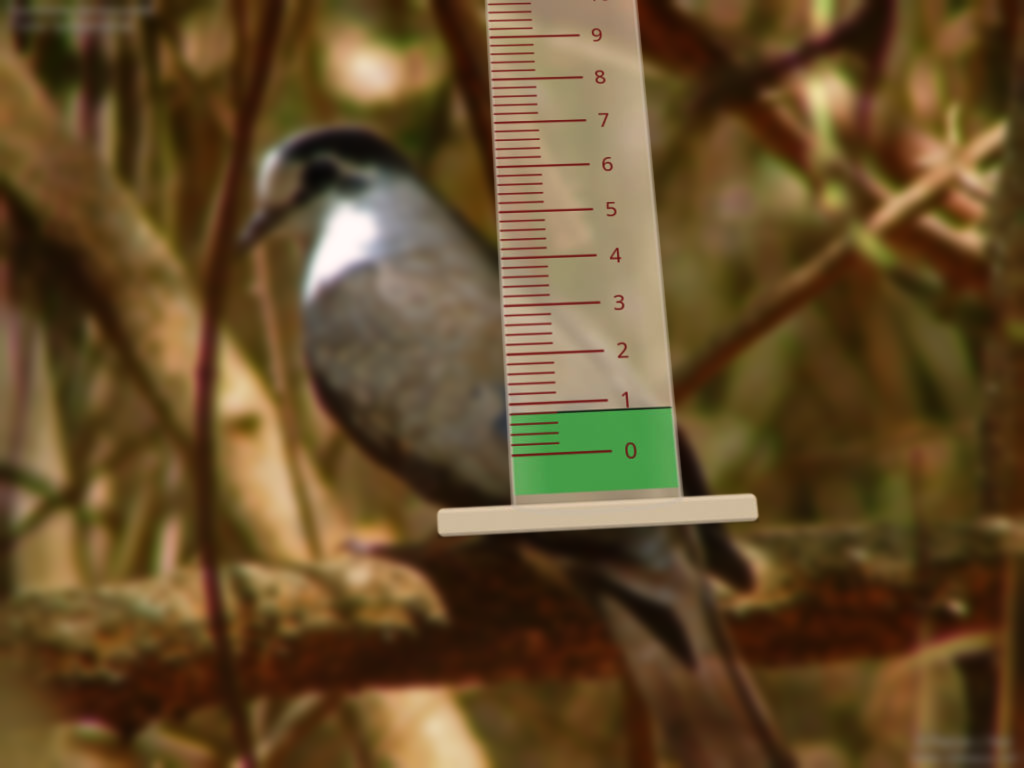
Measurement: 0.8 mL
